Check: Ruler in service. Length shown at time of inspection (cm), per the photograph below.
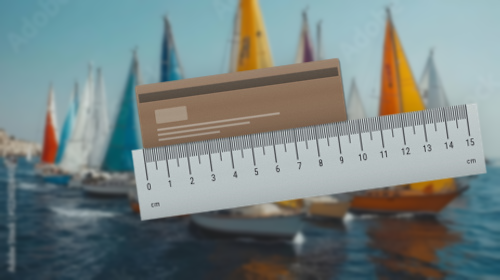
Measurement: 9.5 cm
